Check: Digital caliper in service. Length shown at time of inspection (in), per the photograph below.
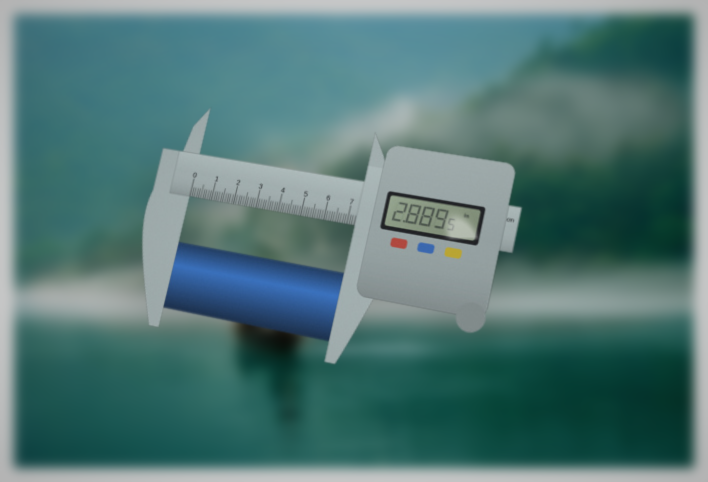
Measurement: 2.8895 in
